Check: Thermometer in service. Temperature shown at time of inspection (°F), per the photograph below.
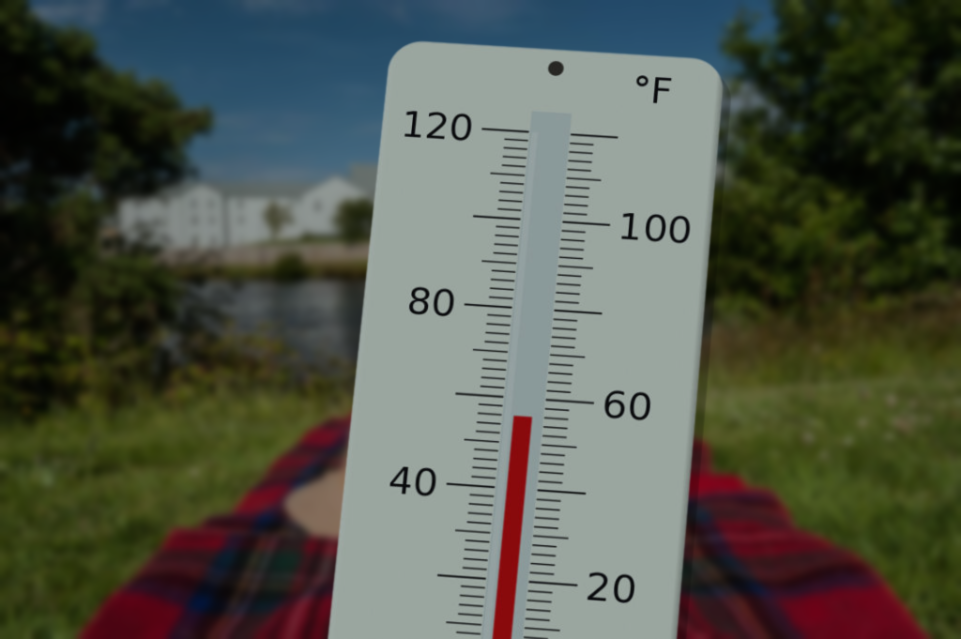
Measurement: 56 °F
